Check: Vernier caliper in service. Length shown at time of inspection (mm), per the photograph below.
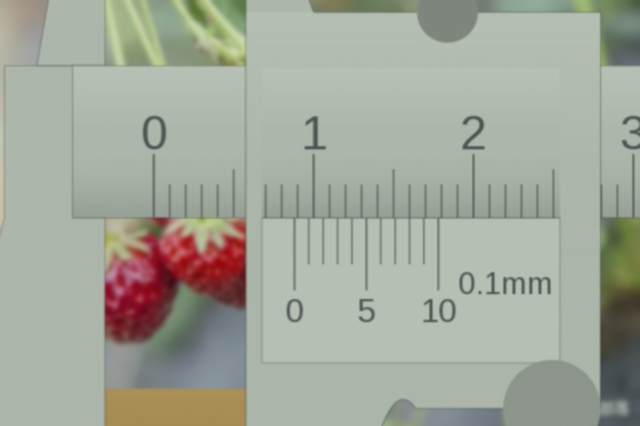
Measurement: 8.8 mm
